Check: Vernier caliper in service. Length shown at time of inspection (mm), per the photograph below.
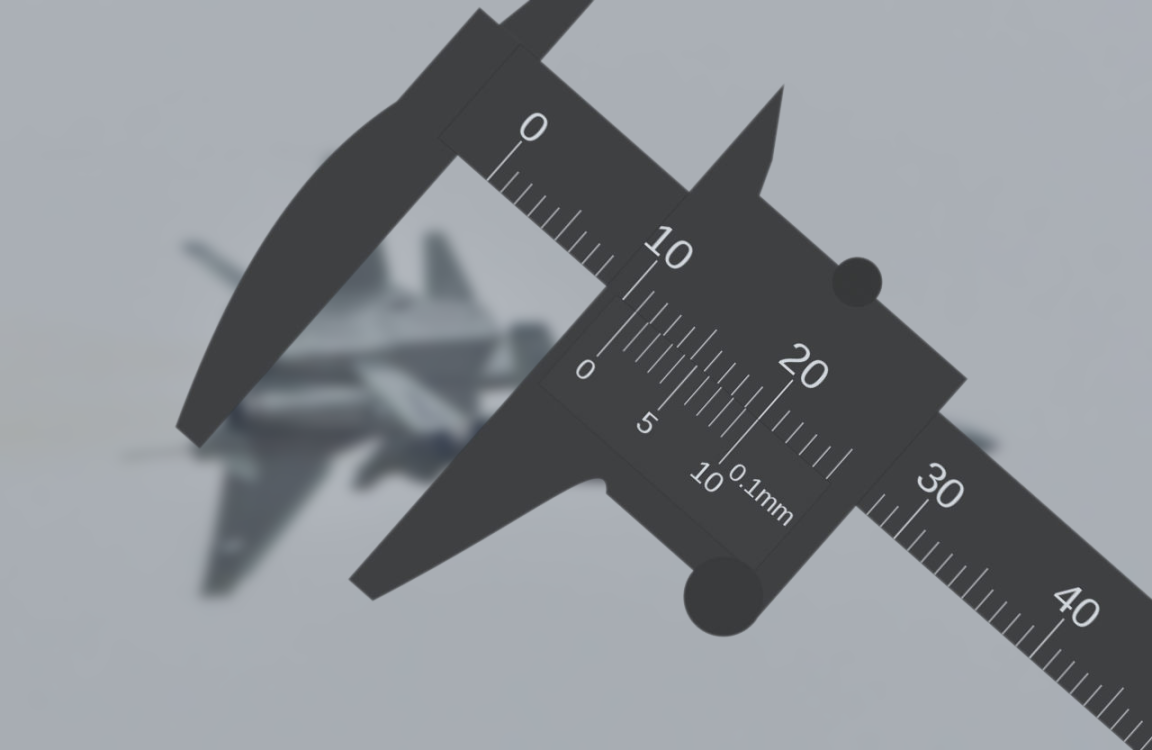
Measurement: 11.0 mm
